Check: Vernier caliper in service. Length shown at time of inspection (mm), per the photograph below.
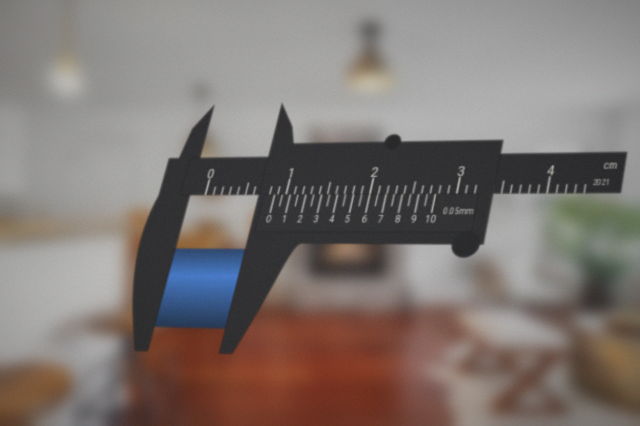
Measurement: 8.6 mm
